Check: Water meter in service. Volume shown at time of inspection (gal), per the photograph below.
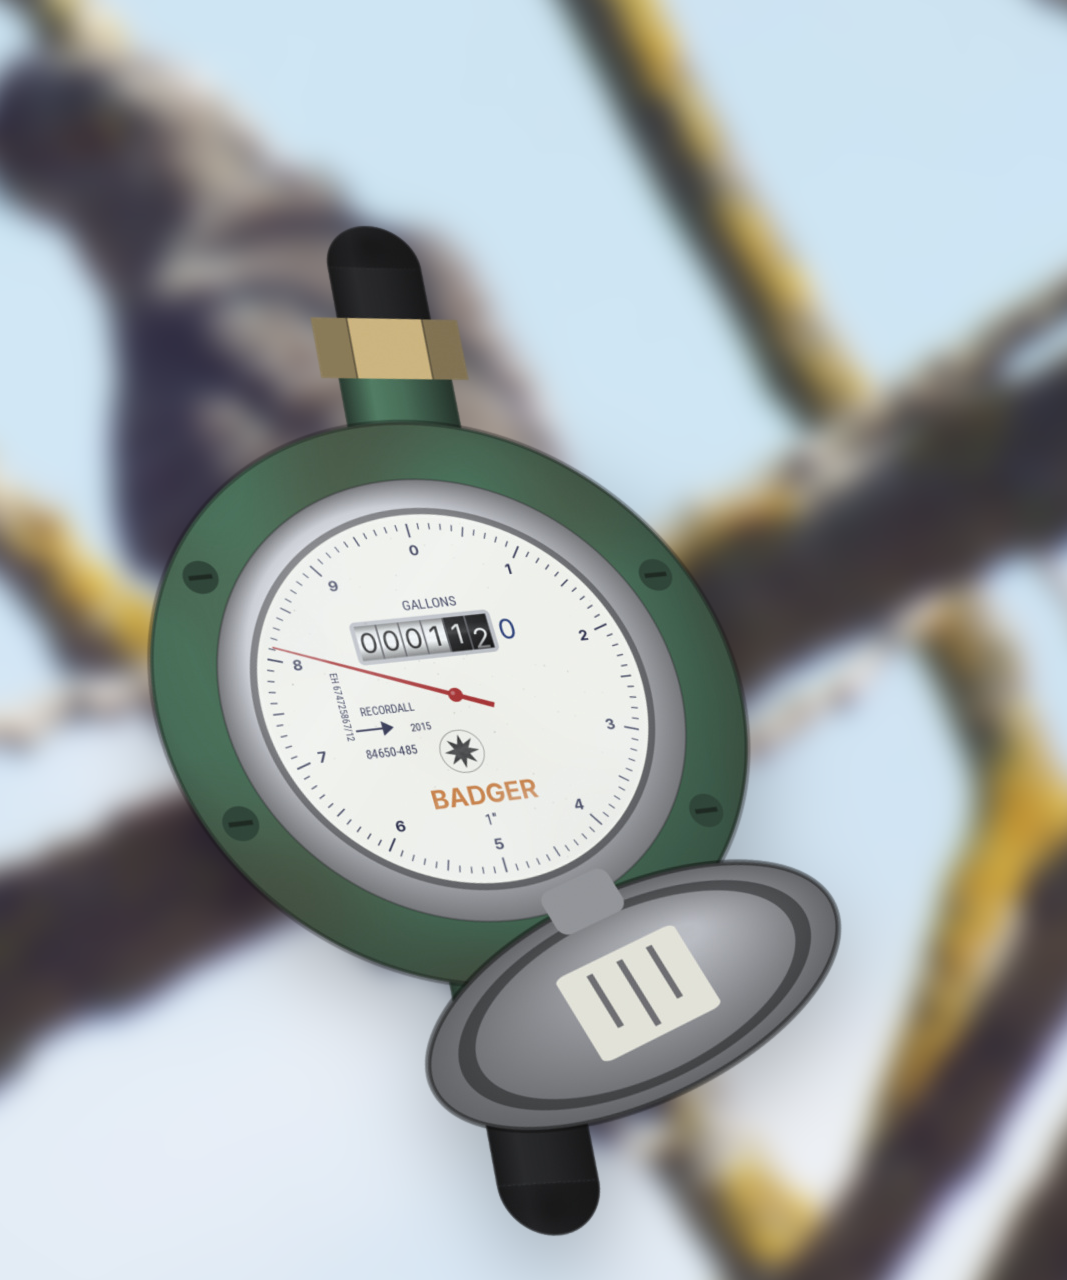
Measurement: 1118.1 gal
